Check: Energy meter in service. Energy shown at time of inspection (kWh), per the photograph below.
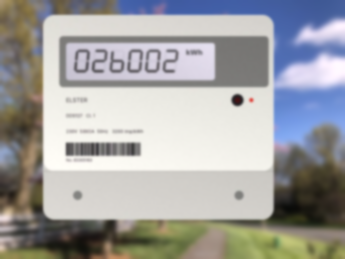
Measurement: 26002 kWh
